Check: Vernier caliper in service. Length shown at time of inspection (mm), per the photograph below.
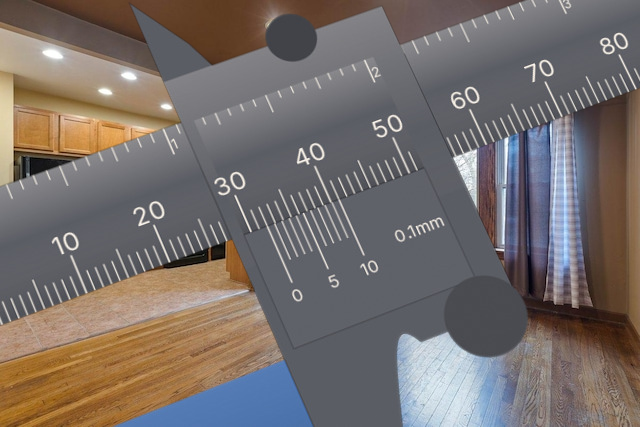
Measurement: 32.0 mm
